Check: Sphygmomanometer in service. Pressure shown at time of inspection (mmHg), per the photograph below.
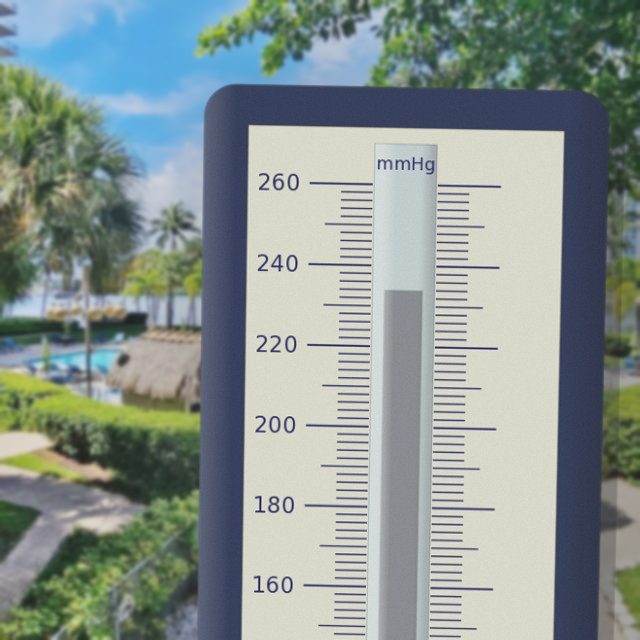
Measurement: 234 mmHg
